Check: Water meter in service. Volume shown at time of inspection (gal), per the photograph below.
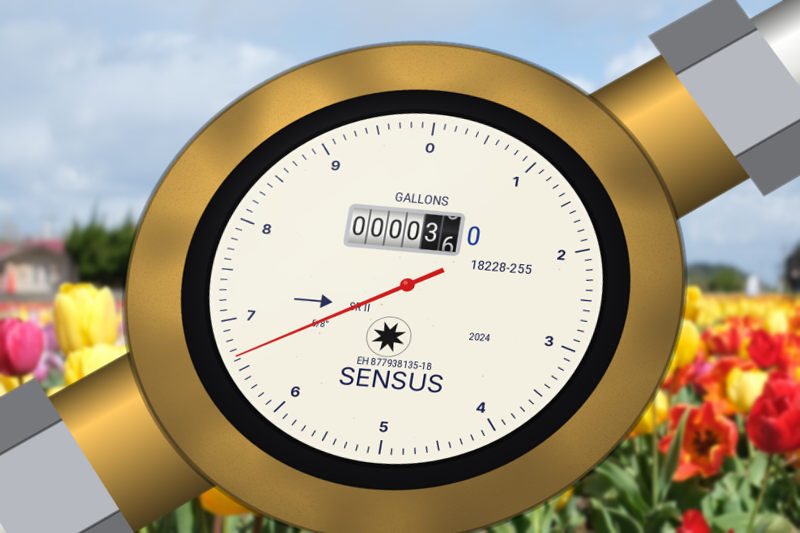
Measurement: 356.6 gal
